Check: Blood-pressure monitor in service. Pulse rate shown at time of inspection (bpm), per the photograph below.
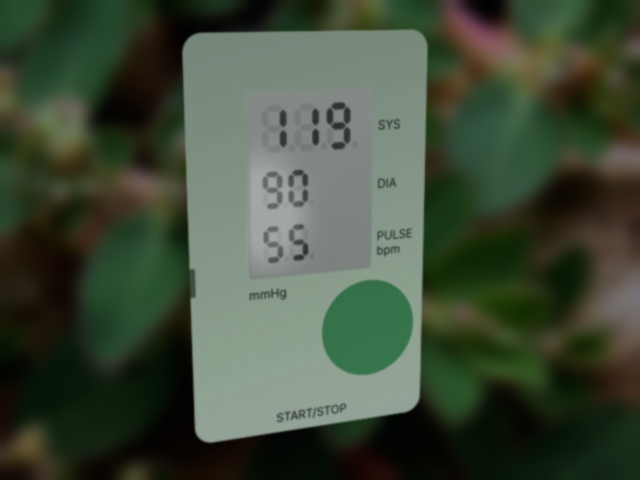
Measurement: 55 bpm
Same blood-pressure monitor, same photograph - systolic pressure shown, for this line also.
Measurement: 119 mmHg
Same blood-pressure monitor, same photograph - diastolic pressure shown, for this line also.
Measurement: 90 mmHg
